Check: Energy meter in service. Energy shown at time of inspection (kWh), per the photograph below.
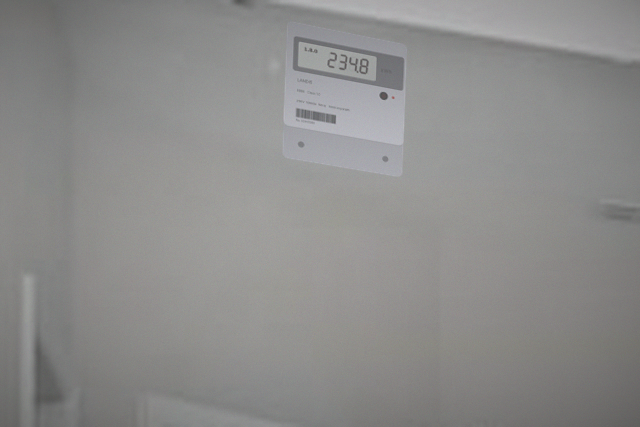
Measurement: 234.8 kWh
